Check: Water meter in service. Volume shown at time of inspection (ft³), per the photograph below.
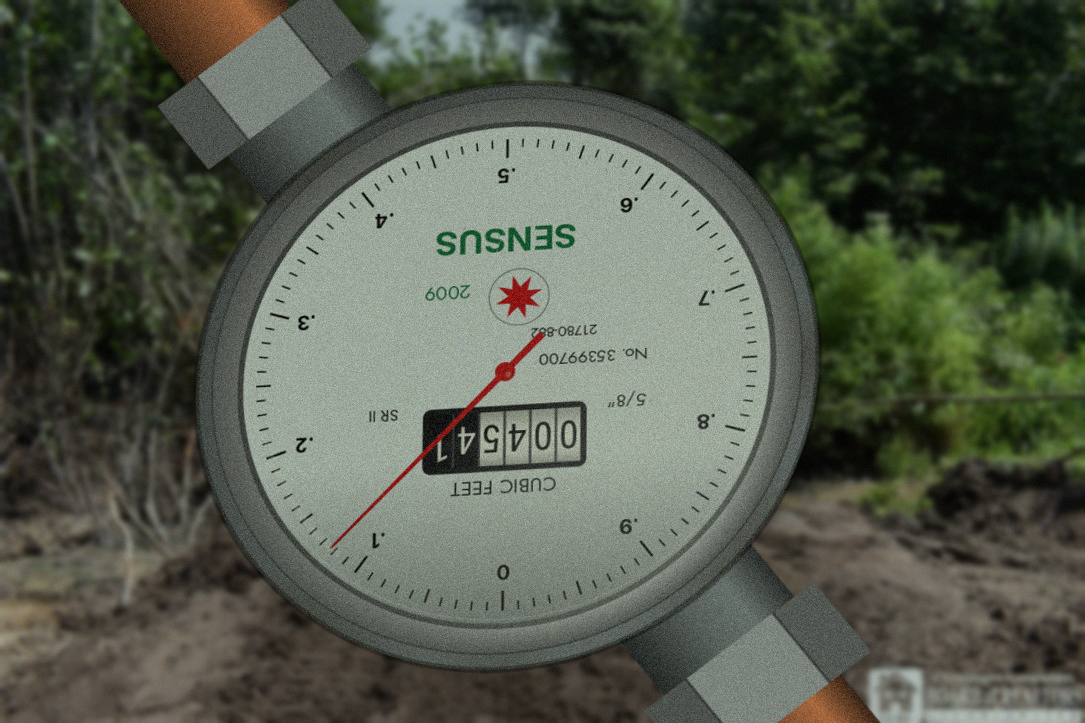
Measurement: 4541.12 ft³
